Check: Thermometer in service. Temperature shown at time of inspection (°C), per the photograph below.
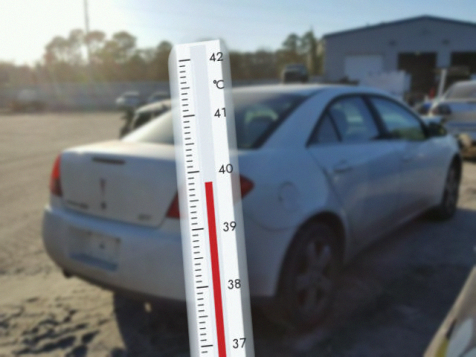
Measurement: 39.8 °C
